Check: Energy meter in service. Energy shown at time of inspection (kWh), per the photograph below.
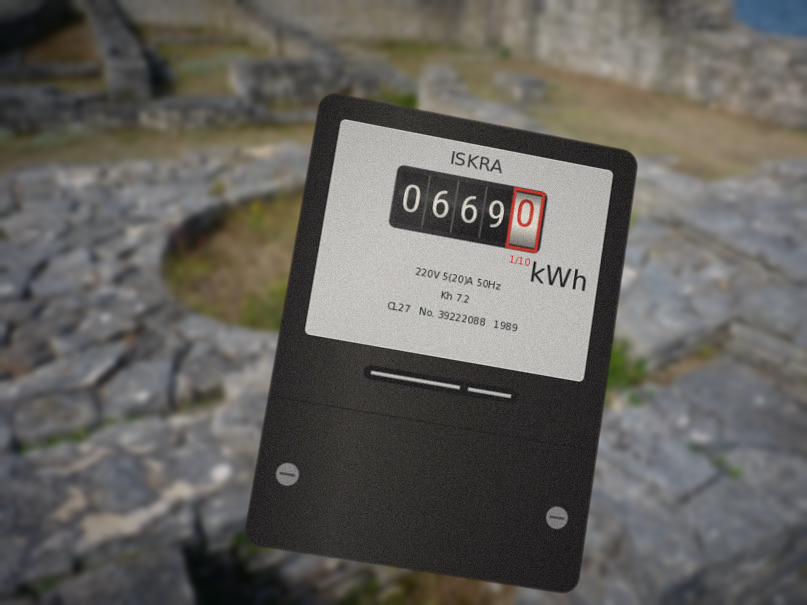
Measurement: 669.0 kWh
